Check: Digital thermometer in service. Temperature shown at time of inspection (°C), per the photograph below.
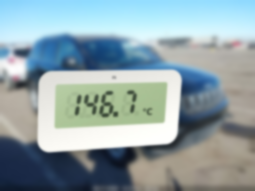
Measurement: 146.7 °C
